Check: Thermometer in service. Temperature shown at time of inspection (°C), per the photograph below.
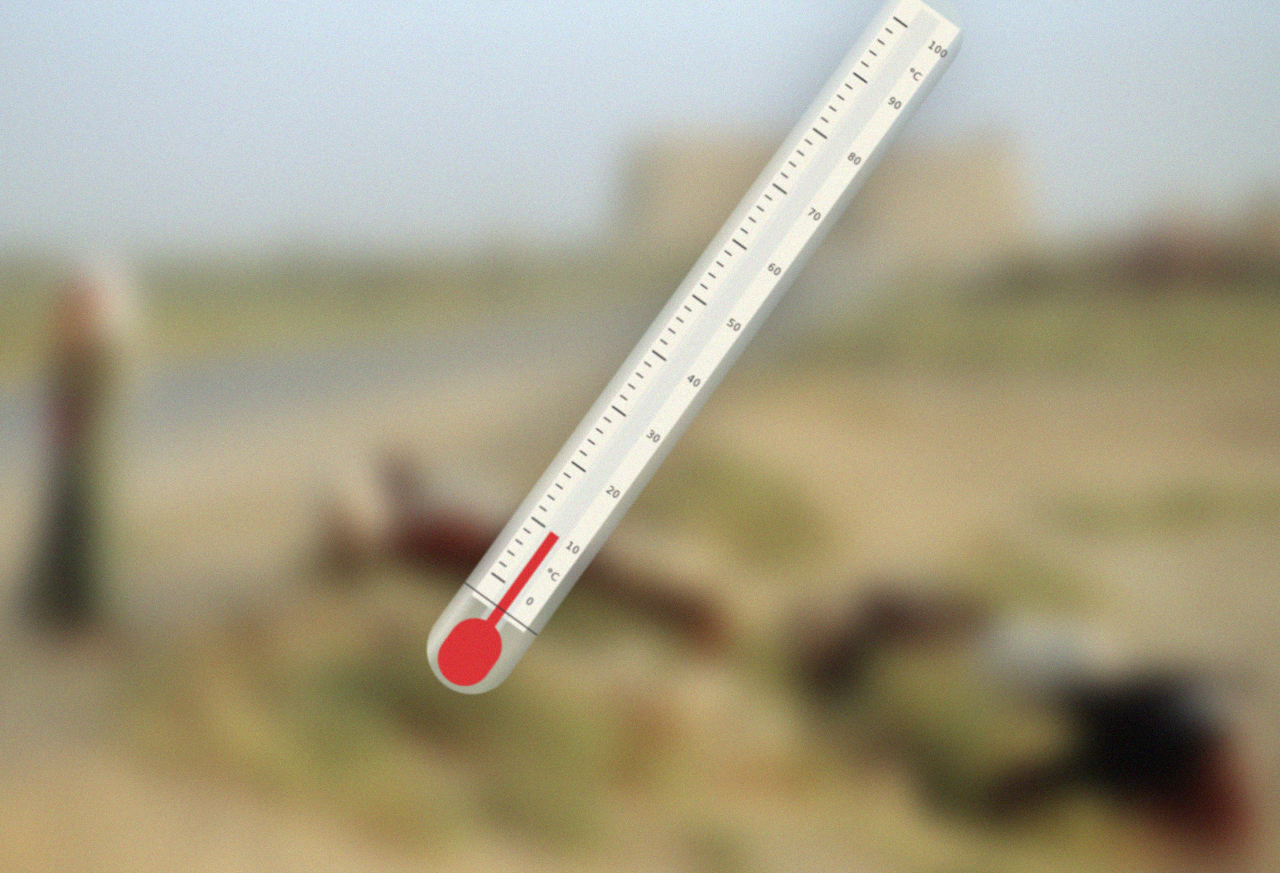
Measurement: 10 °C
